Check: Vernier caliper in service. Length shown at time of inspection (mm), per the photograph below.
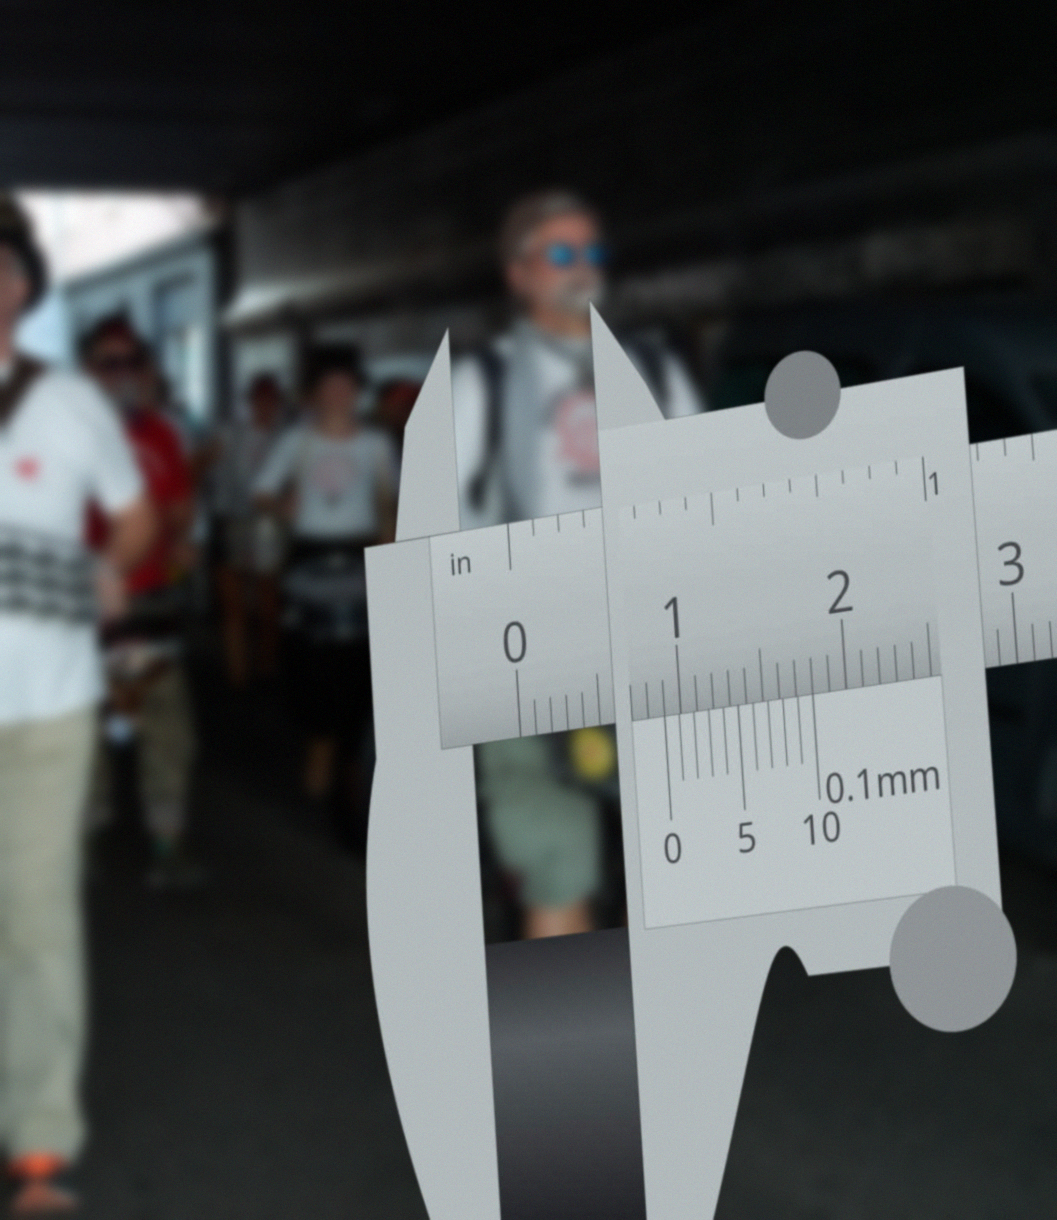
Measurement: 9.0 mm
